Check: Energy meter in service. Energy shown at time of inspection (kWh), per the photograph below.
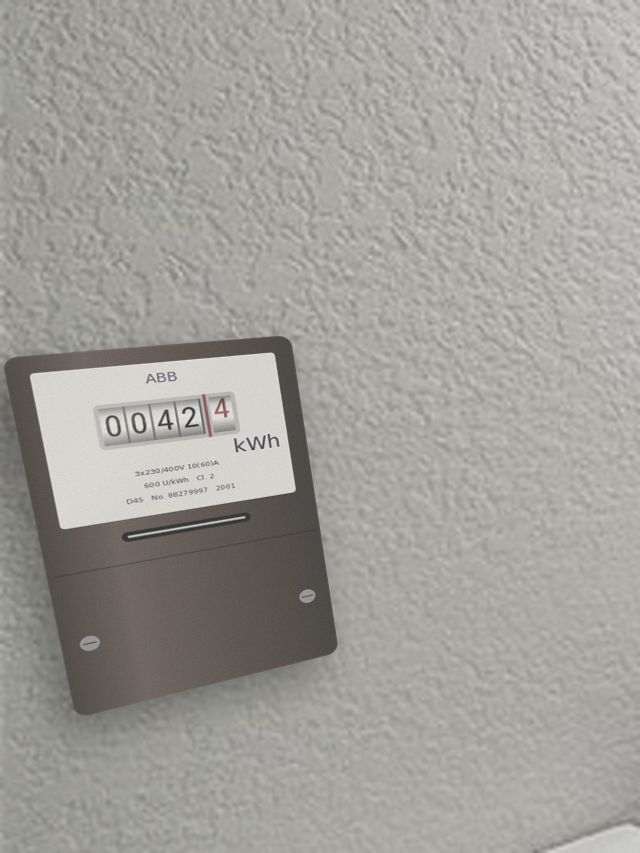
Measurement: 42.4 kWh
